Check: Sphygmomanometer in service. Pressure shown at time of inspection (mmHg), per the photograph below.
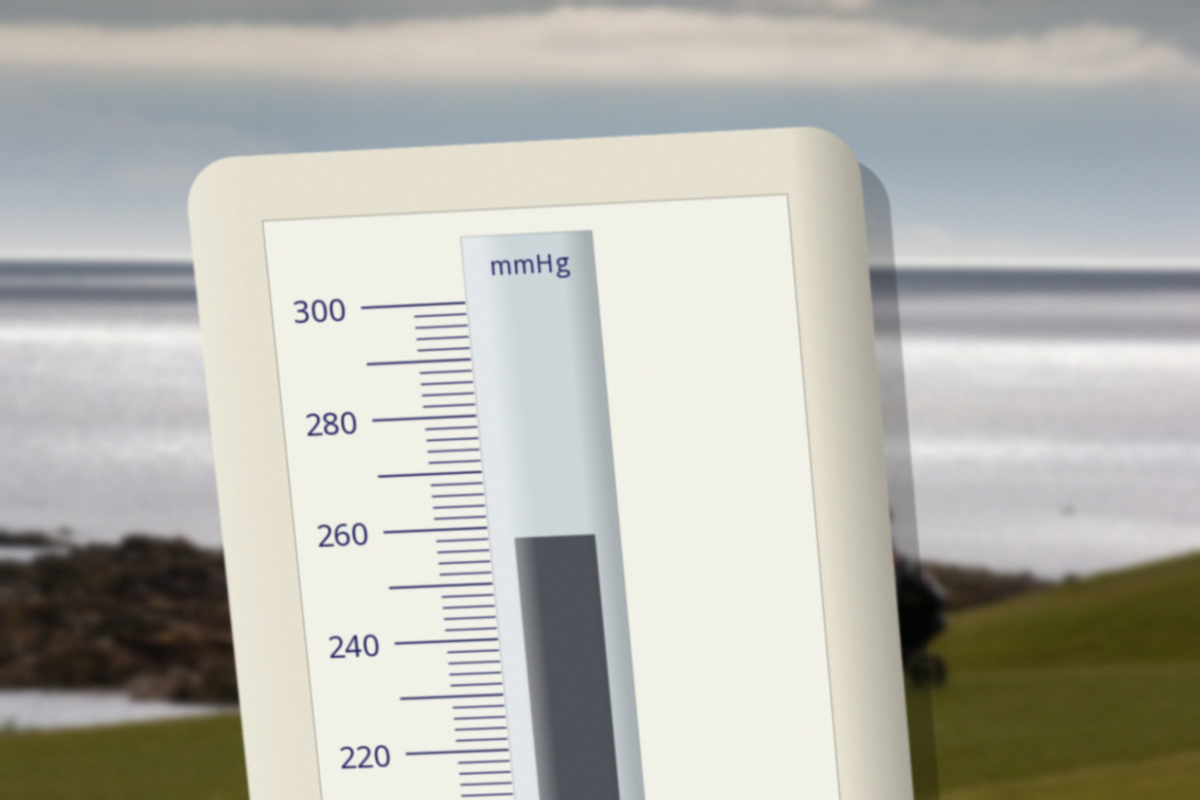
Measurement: 258 mmHg
